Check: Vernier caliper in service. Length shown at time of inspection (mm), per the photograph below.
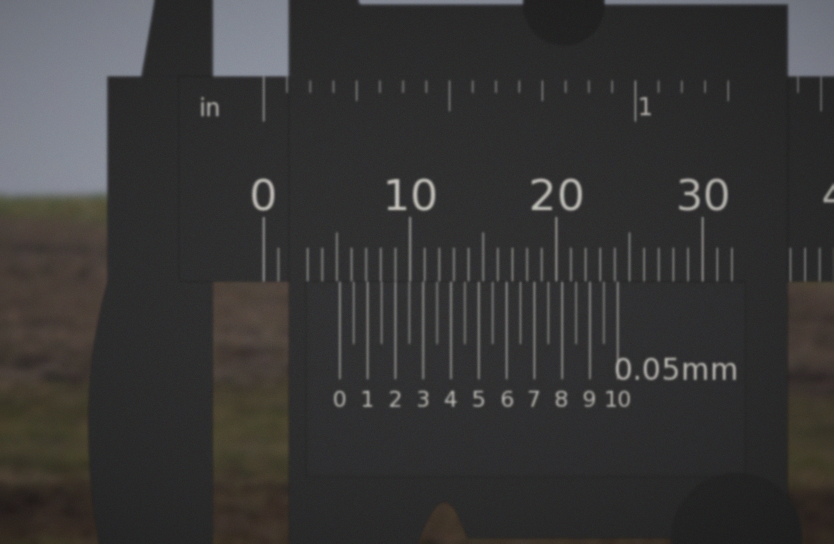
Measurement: 5.2 mm
